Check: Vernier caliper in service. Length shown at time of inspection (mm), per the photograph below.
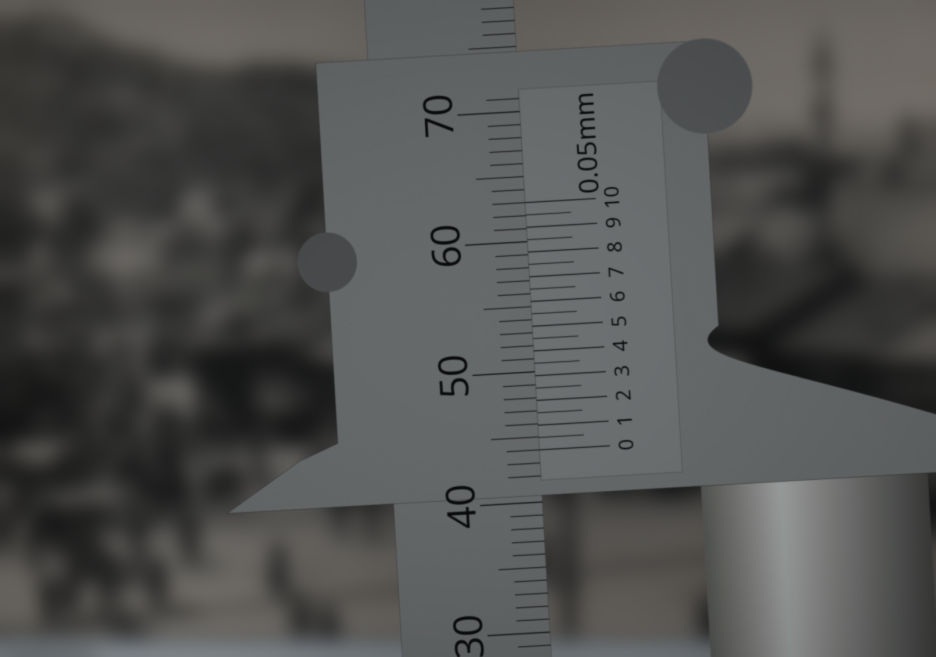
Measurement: 44.0 mm
